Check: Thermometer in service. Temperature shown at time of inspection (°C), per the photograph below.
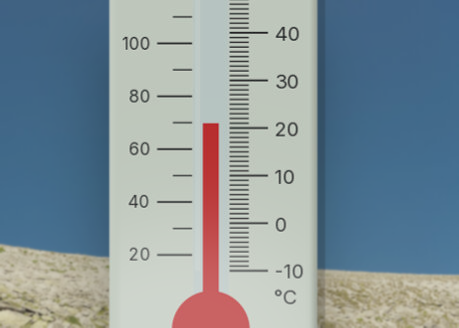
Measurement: 21 °C
